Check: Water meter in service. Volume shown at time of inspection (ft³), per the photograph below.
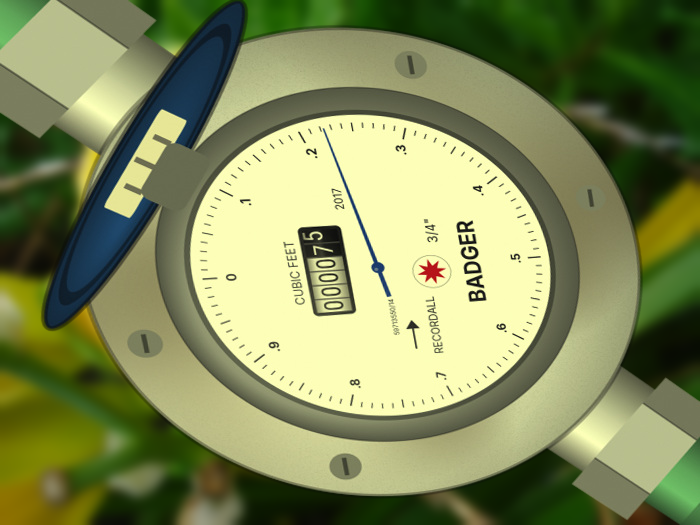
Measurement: 75.22 ft³
